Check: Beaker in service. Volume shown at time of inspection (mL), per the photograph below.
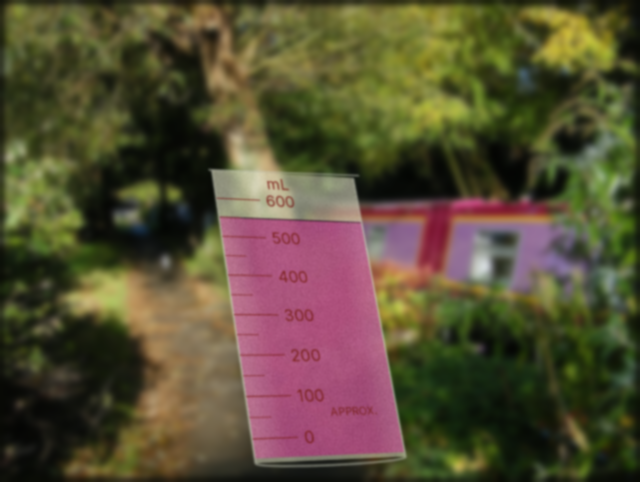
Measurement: 550 mL
